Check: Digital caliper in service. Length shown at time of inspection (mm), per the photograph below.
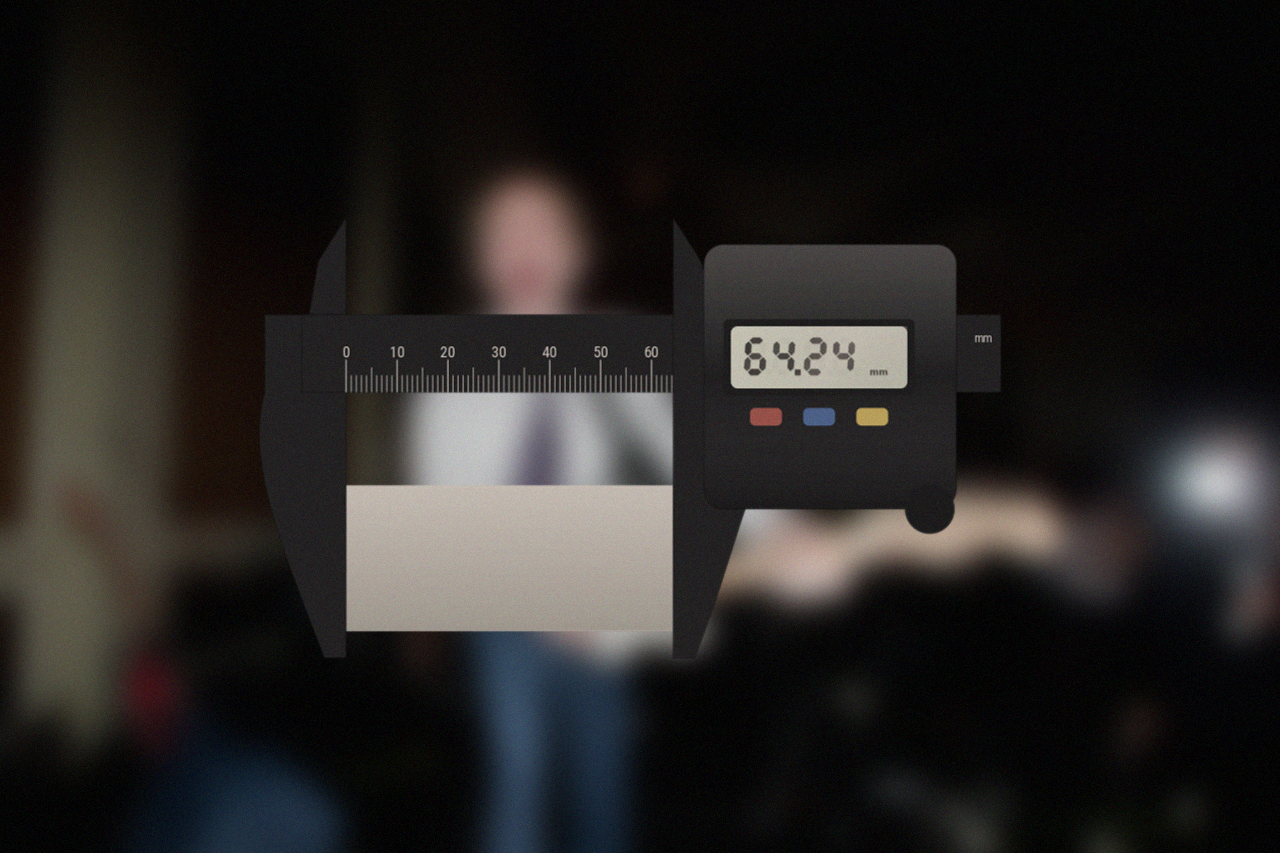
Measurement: 64.24 mm
